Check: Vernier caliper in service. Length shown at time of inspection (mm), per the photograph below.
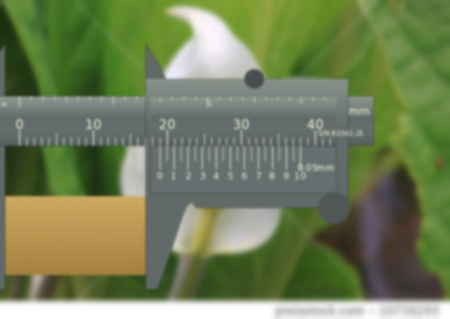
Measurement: 19.0 mm
